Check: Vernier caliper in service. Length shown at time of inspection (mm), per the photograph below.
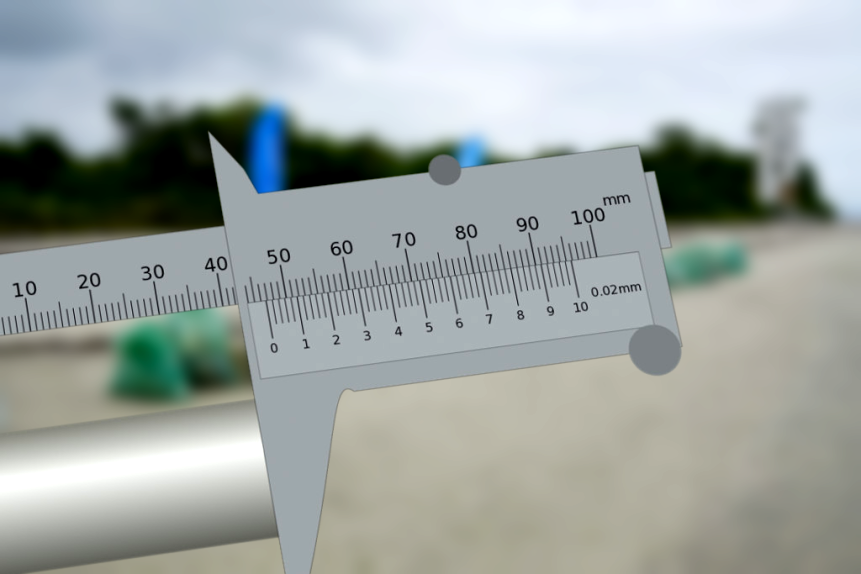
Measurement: 46.8 mm
